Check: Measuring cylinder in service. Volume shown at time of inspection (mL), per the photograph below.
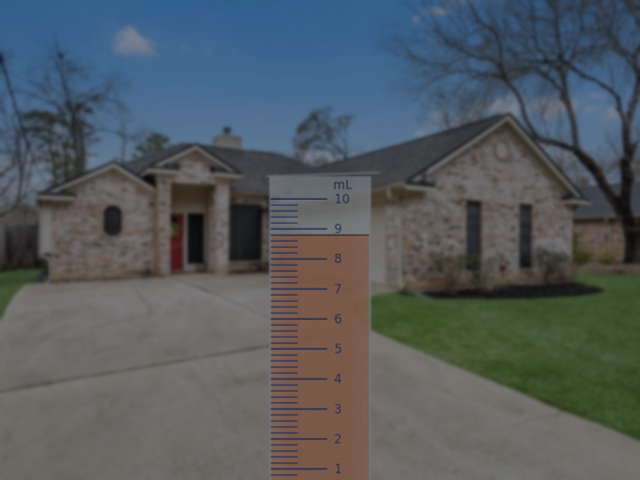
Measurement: 8.8 mL
